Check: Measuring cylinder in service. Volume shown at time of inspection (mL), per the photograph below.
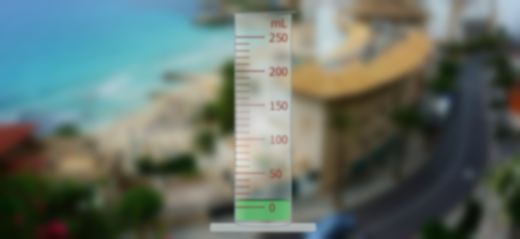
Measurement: 10 mL
